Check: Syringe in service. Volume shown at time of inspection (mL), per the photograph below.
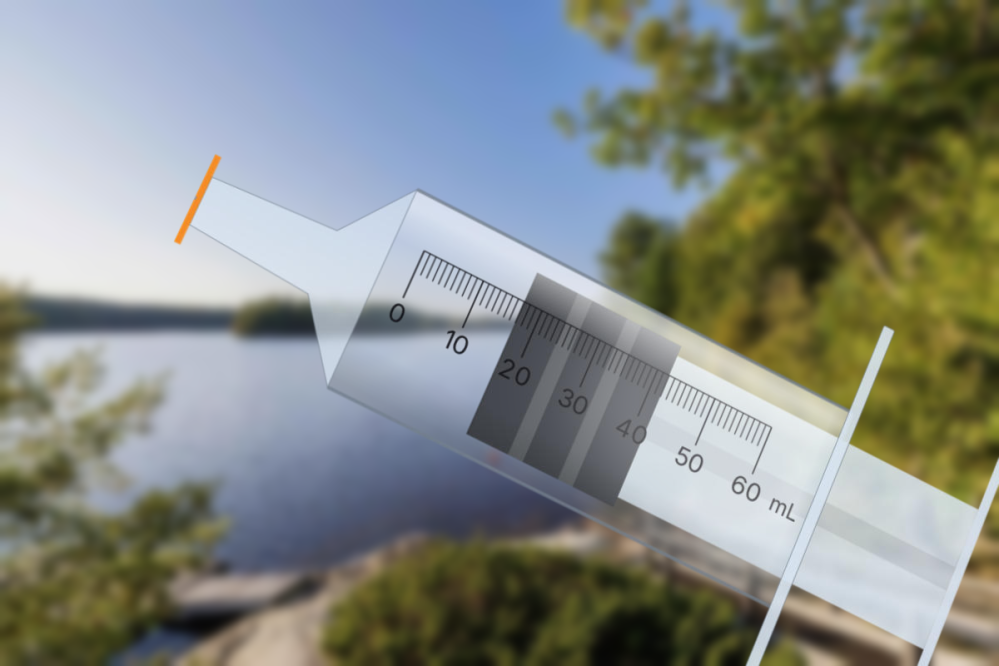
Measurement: 17 mL
